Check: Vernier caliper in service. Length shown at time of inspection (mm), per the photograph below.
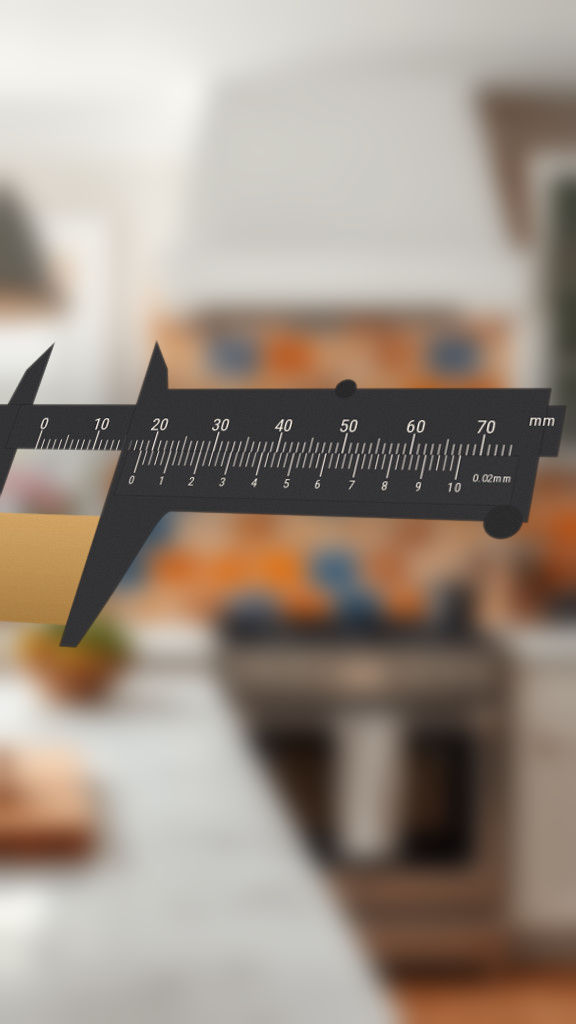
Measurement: 18.2 mm
